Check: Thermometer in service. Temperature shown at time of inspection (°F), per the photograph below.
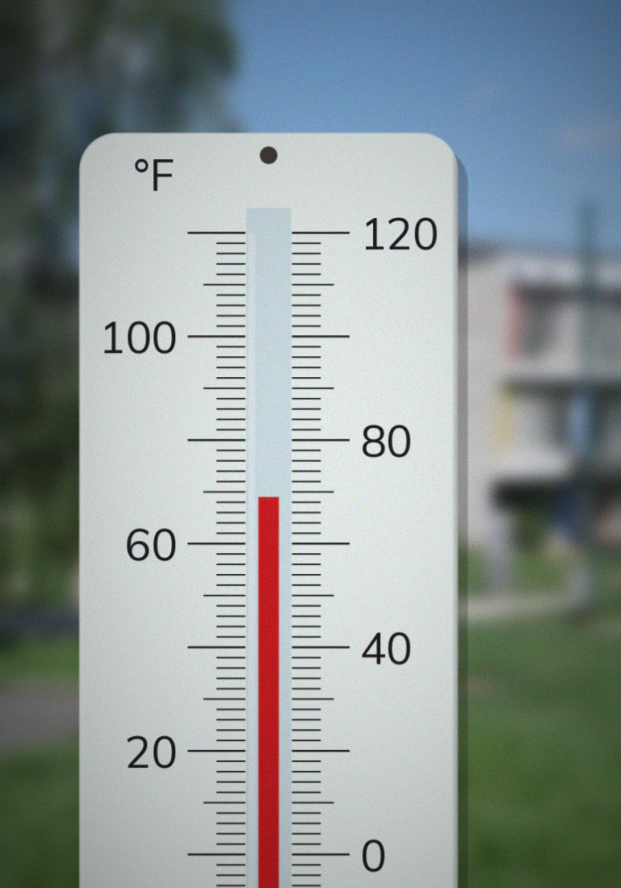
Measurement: 69 °F
